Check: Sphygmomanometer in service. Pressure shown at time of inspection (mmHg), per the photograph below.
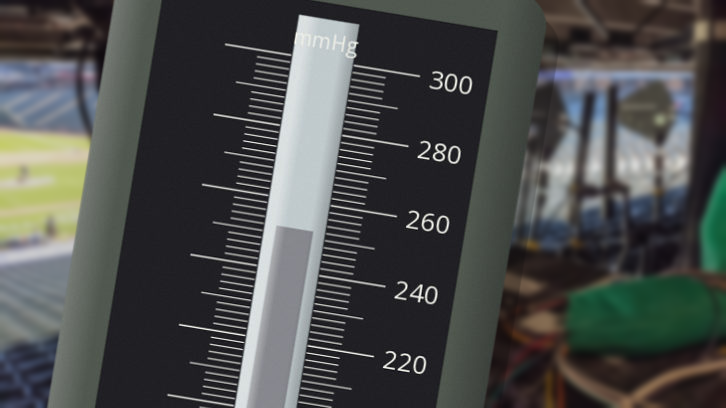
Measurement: 252 mmHg
